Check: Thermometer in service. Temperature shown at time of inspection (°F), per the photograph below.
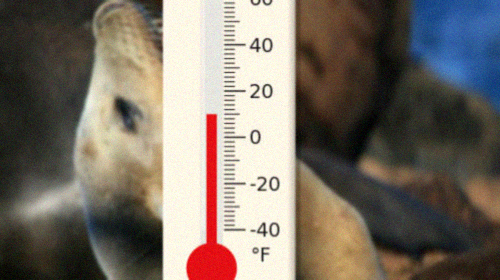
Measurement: 10 °F
